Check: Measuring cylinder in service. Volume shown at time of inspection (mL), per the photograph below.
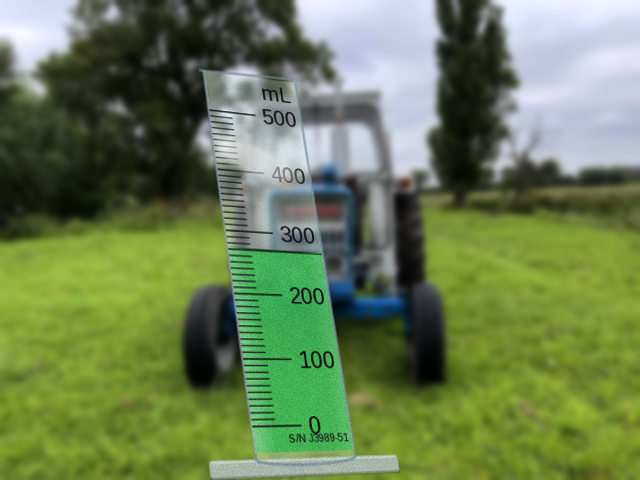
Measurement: 270 mL
